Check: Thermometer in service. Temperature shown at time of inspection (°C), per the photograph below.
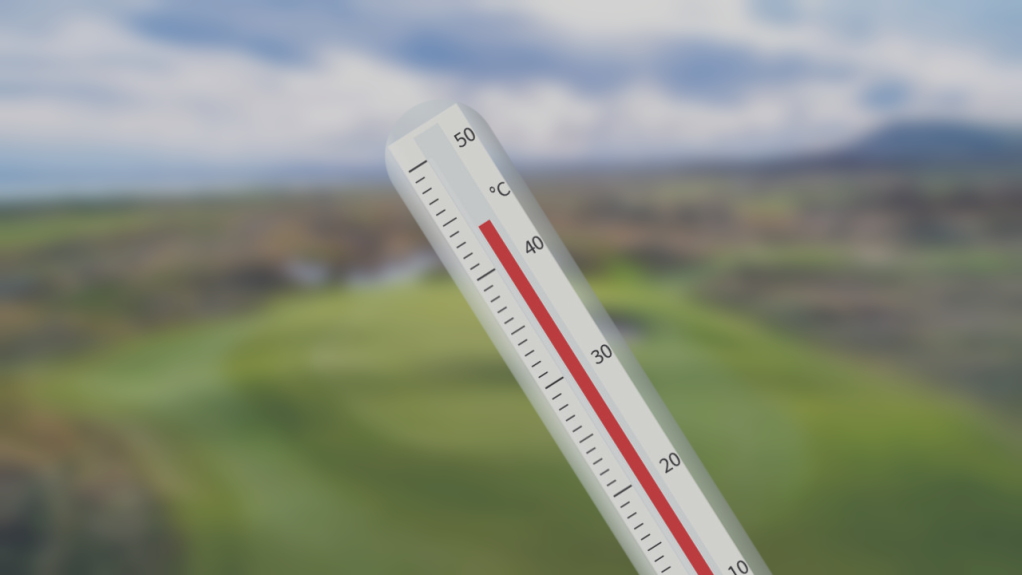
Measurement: 43.5 °C
